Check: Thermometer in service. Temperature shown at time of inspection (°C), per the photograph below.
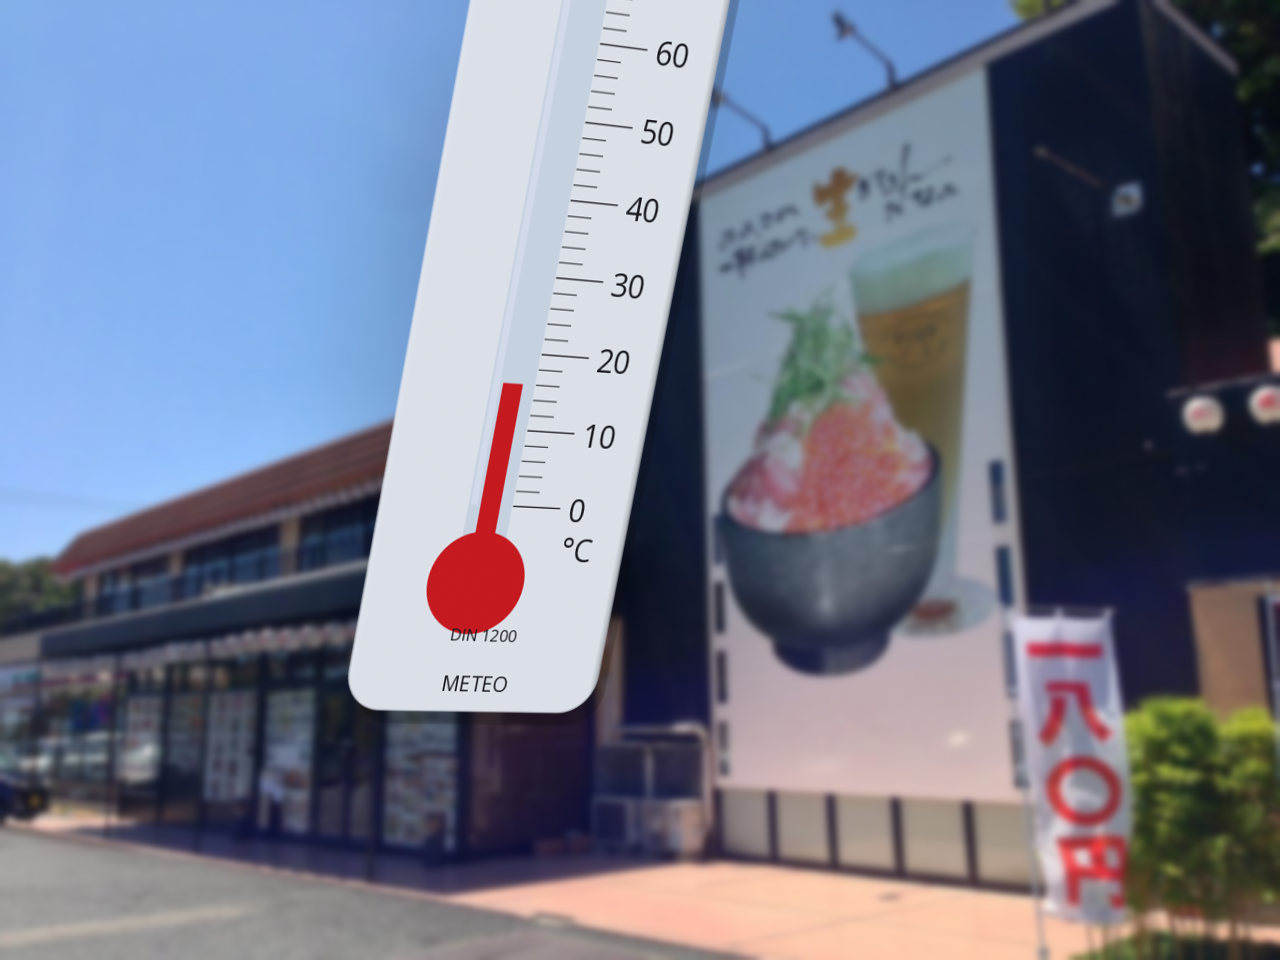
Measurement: 16 °C
